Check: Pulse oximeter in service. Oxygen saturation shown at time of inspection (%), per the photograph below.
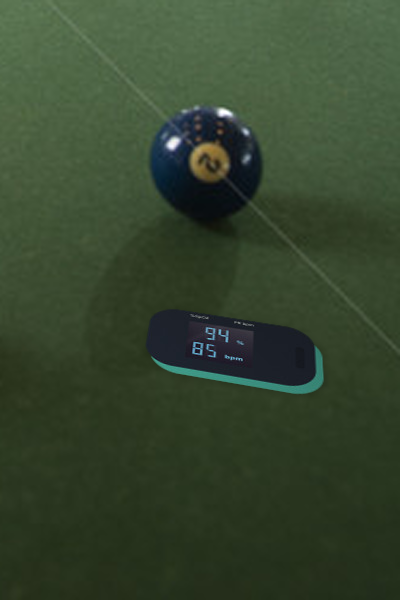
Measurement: 94 %
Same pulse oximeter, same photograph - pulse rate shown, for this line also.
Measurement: 85 bpm
